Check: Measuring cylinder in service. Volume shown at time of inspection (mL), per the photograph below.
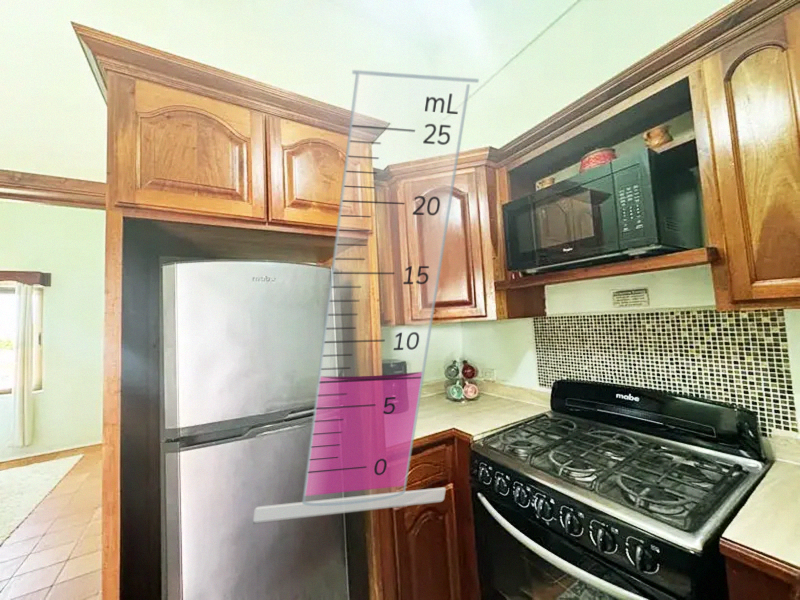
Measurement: 7 mL
